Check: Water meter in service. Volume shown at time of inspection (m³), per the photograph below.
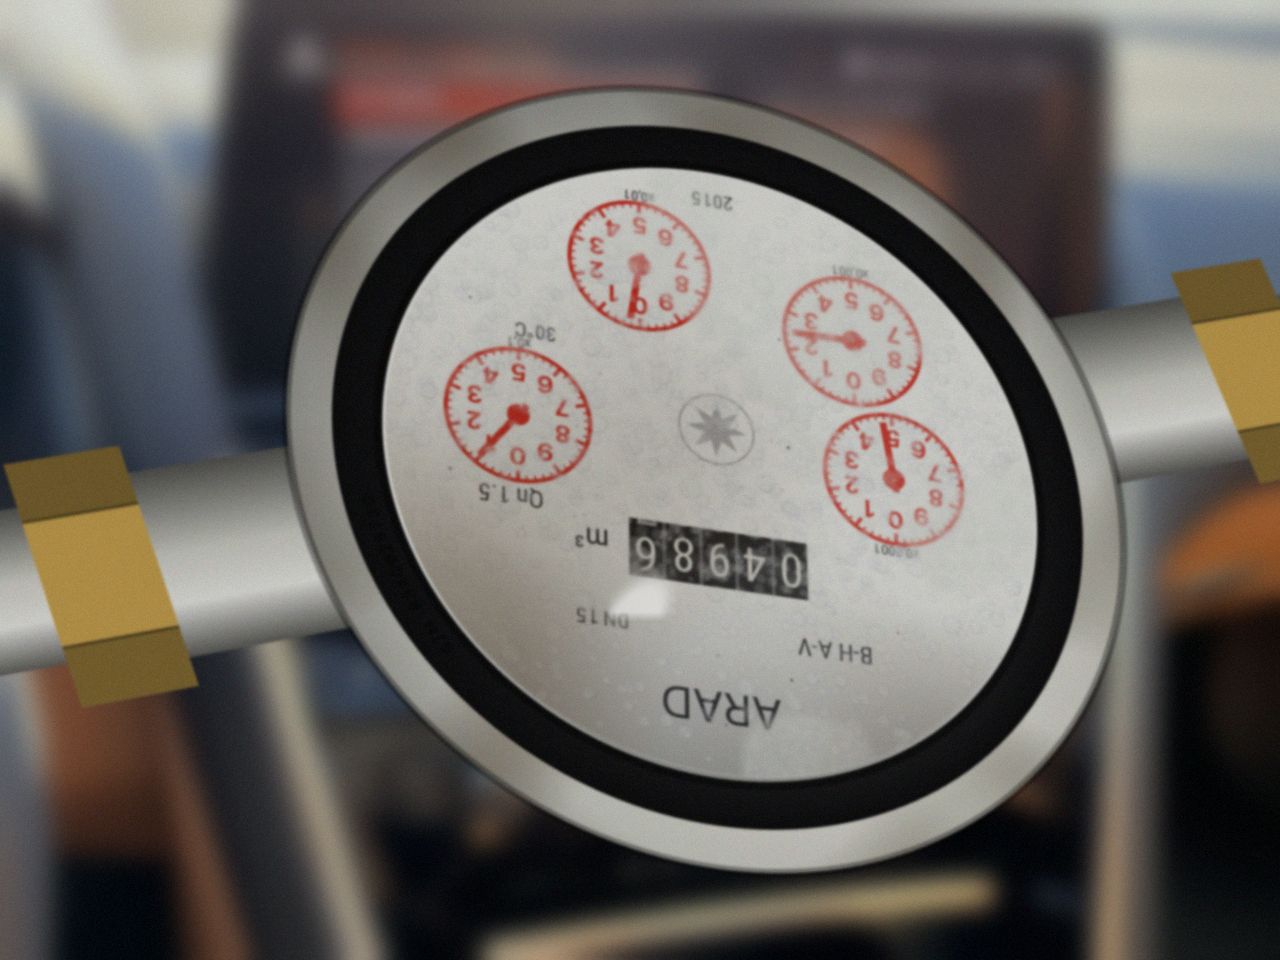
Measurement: 4986.1024 m³
